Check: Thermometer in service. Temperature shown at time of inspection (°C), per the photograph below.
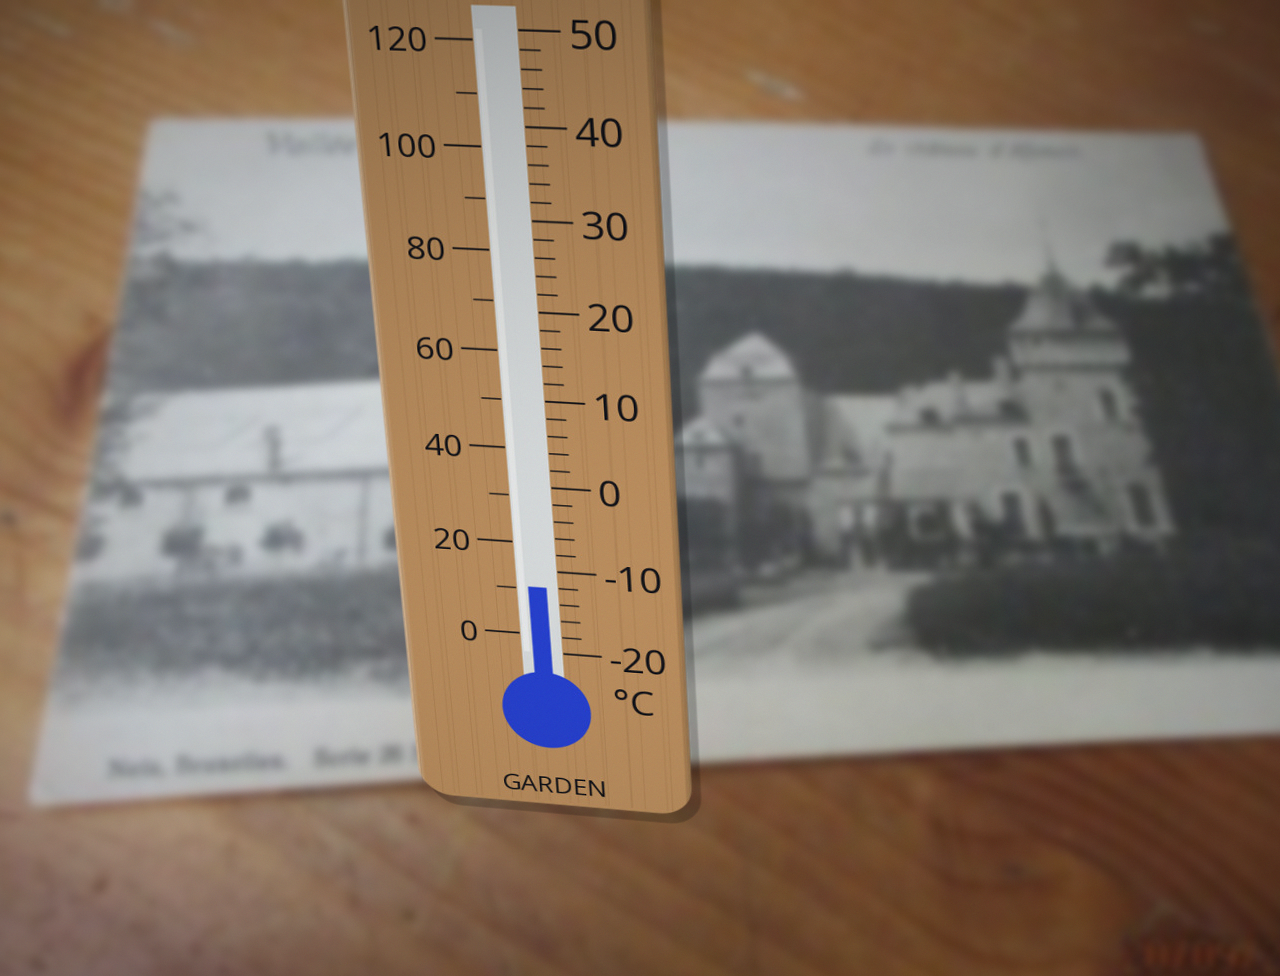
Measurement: -12 °C
